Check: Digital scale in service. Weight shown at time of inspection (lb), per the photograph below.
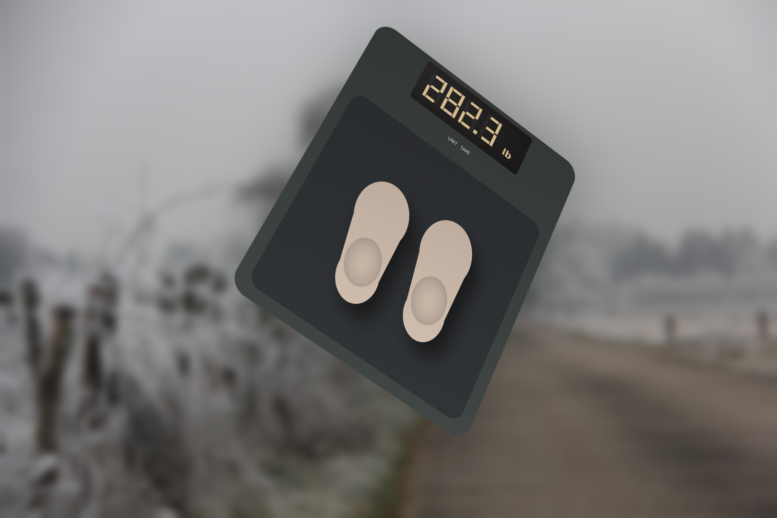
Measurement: 282.3 lb
